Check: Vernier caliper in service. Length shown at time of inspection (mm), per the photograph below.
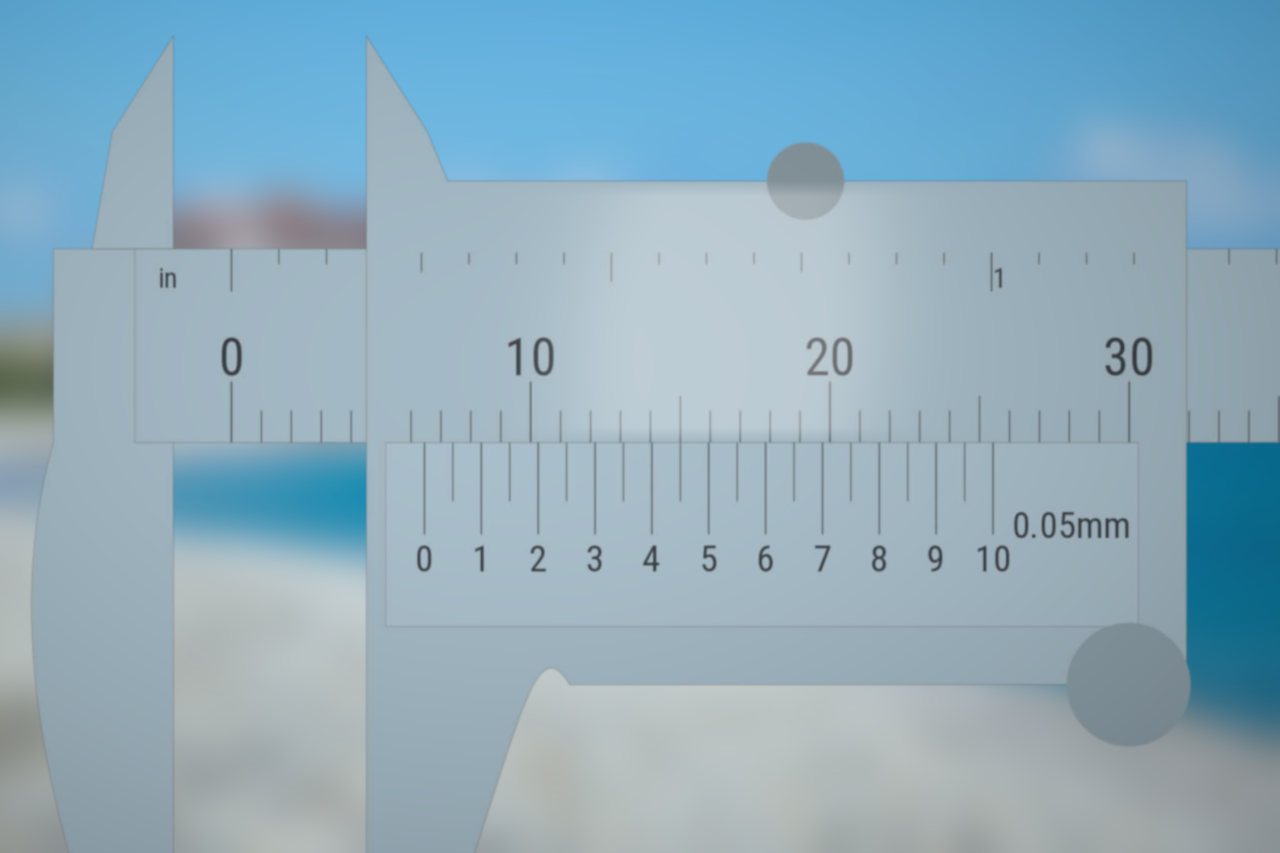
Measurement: 6.45 mm
